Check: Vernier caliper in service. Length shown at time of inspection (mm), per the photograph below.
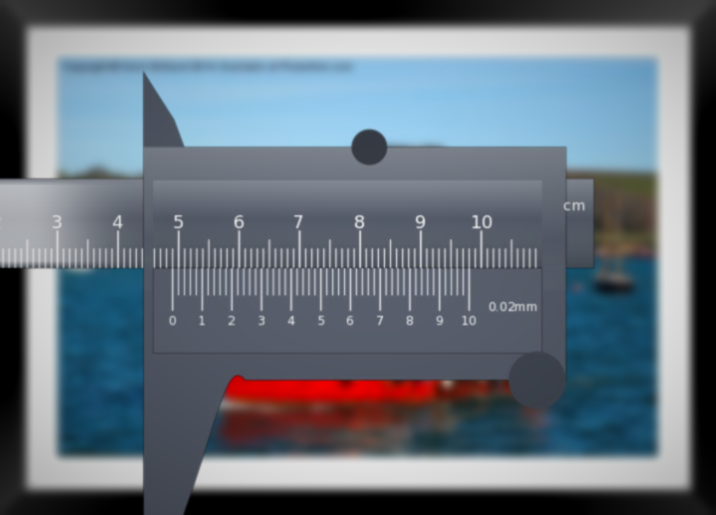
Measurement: 49.0 mm
